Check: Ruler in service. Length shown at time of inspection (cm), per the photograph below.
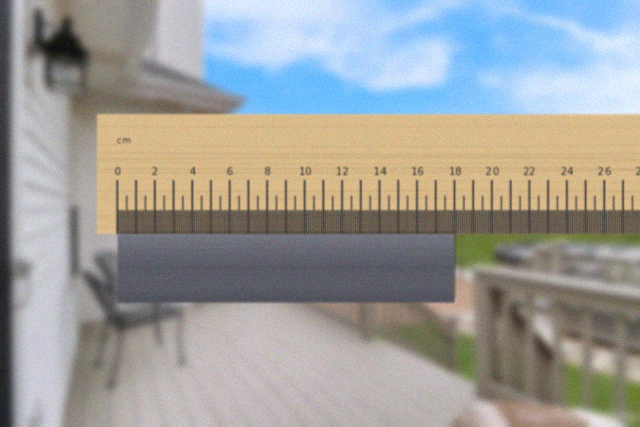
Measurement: 18 cm
